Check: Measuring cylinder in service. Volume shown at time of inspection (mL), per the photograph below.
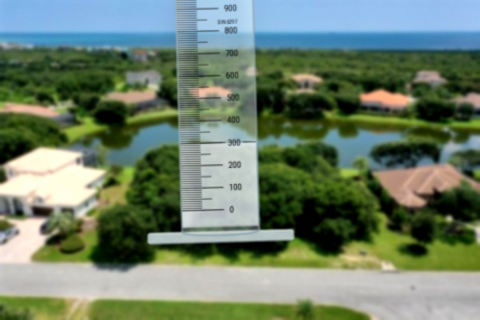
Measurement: 300 mL
